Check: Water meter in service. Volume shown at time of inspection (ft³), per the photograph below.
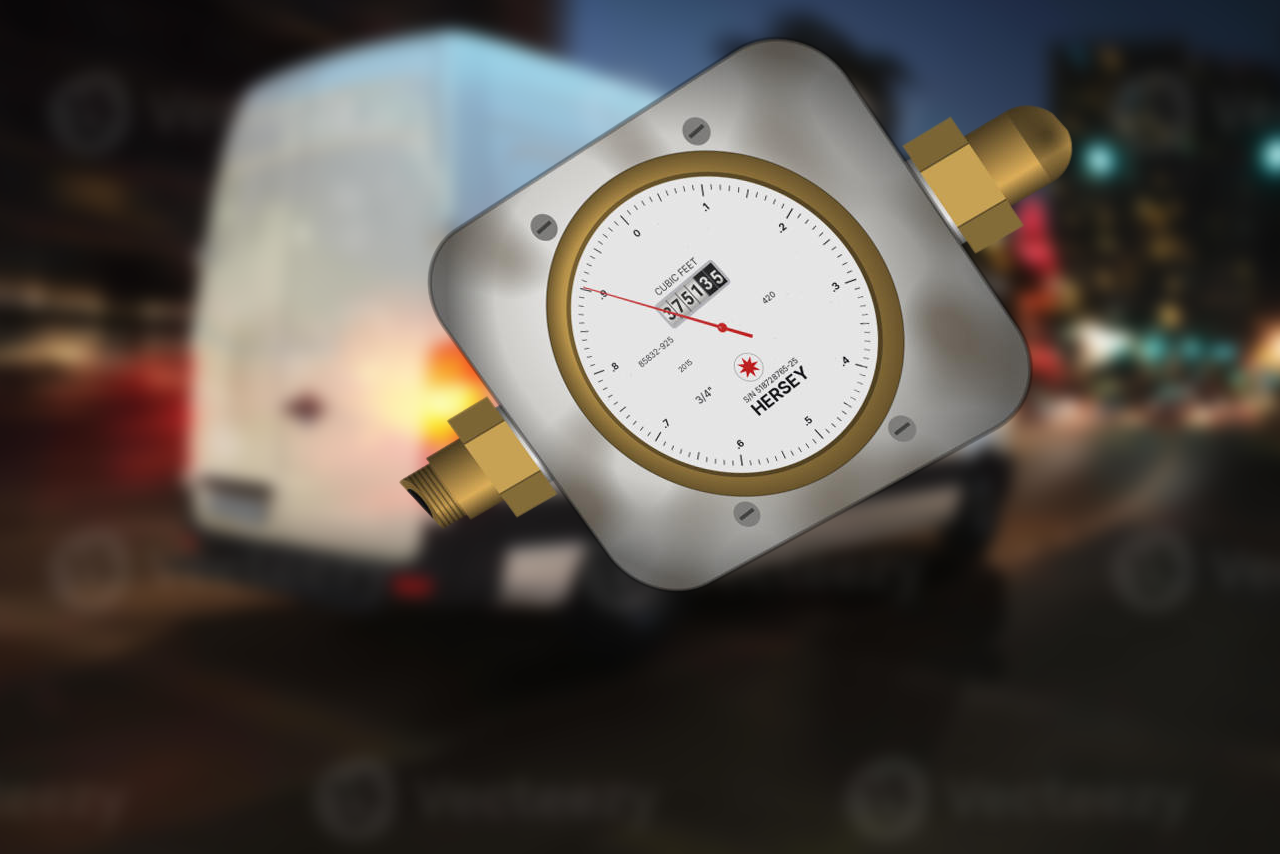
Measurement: 375134.90 ft³
